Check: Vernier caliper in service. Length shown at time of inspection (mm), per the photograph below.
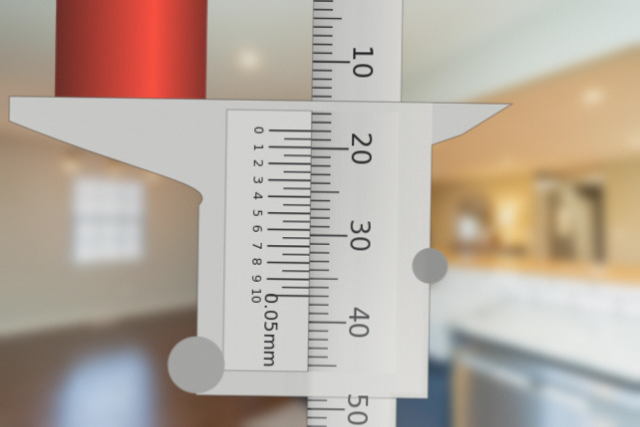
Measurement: 18.0 mm
